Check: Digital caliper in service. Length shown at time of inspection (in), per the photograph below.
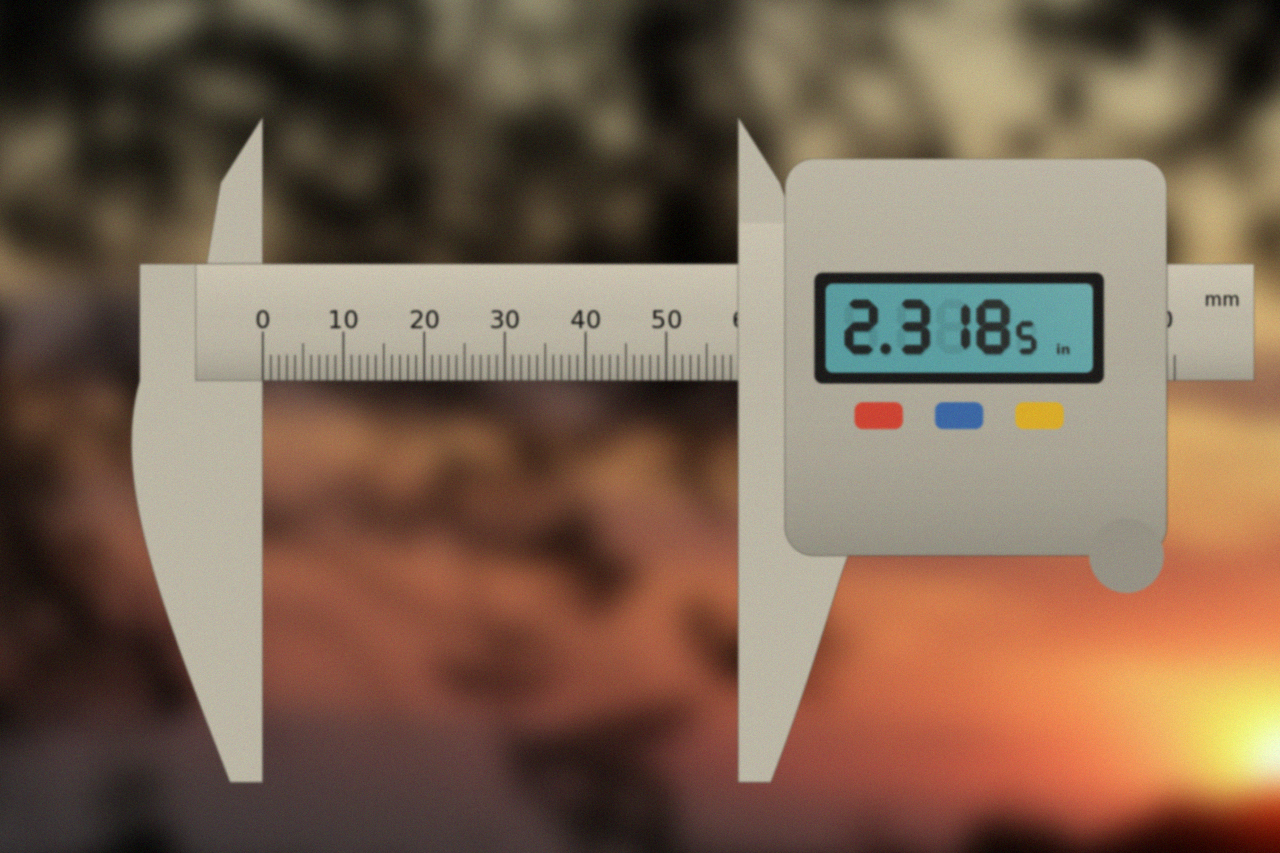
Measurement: 2.3185 in
